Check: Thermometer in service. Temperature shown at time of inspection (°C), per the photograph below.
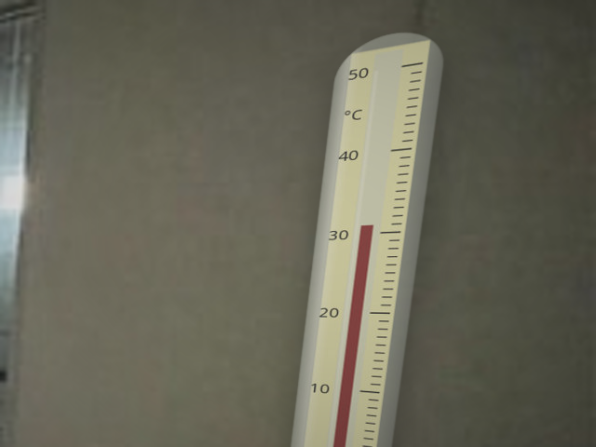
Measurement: 31 °C
